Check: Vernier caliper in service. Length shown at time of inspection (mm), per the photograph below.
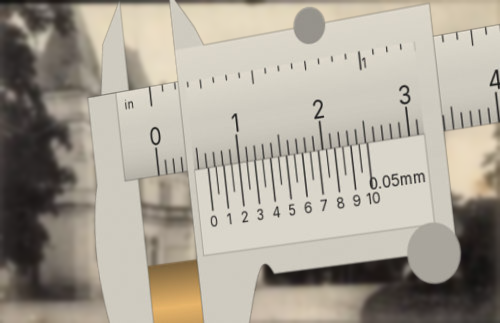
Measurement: 6.2 mm
